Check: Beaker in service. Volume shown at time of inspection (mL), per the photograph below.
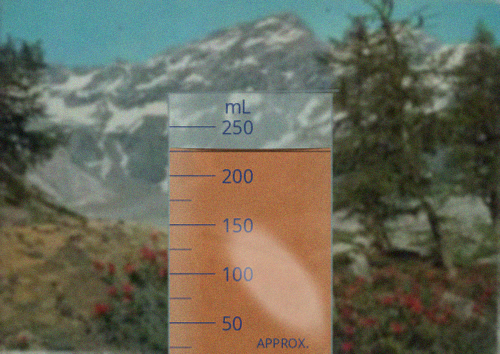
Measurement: 225 mL
